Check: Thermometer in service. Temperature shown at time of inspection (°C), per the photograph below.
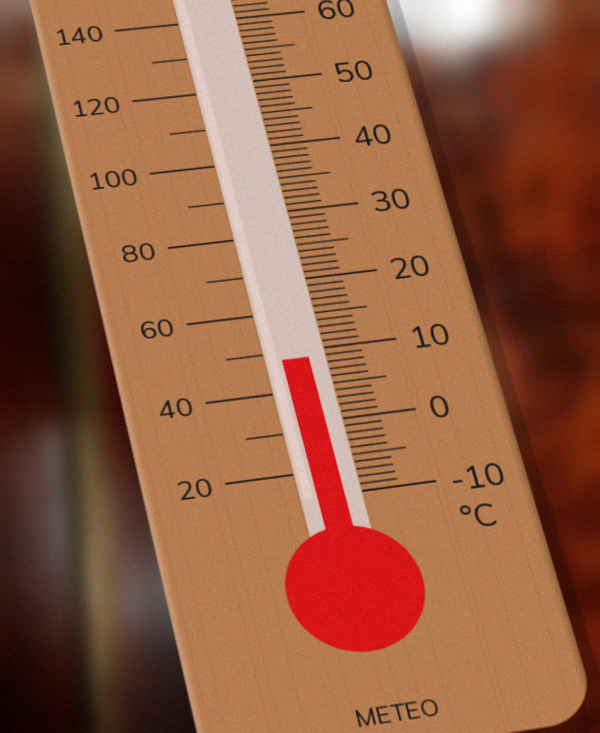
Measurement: 9 °C
